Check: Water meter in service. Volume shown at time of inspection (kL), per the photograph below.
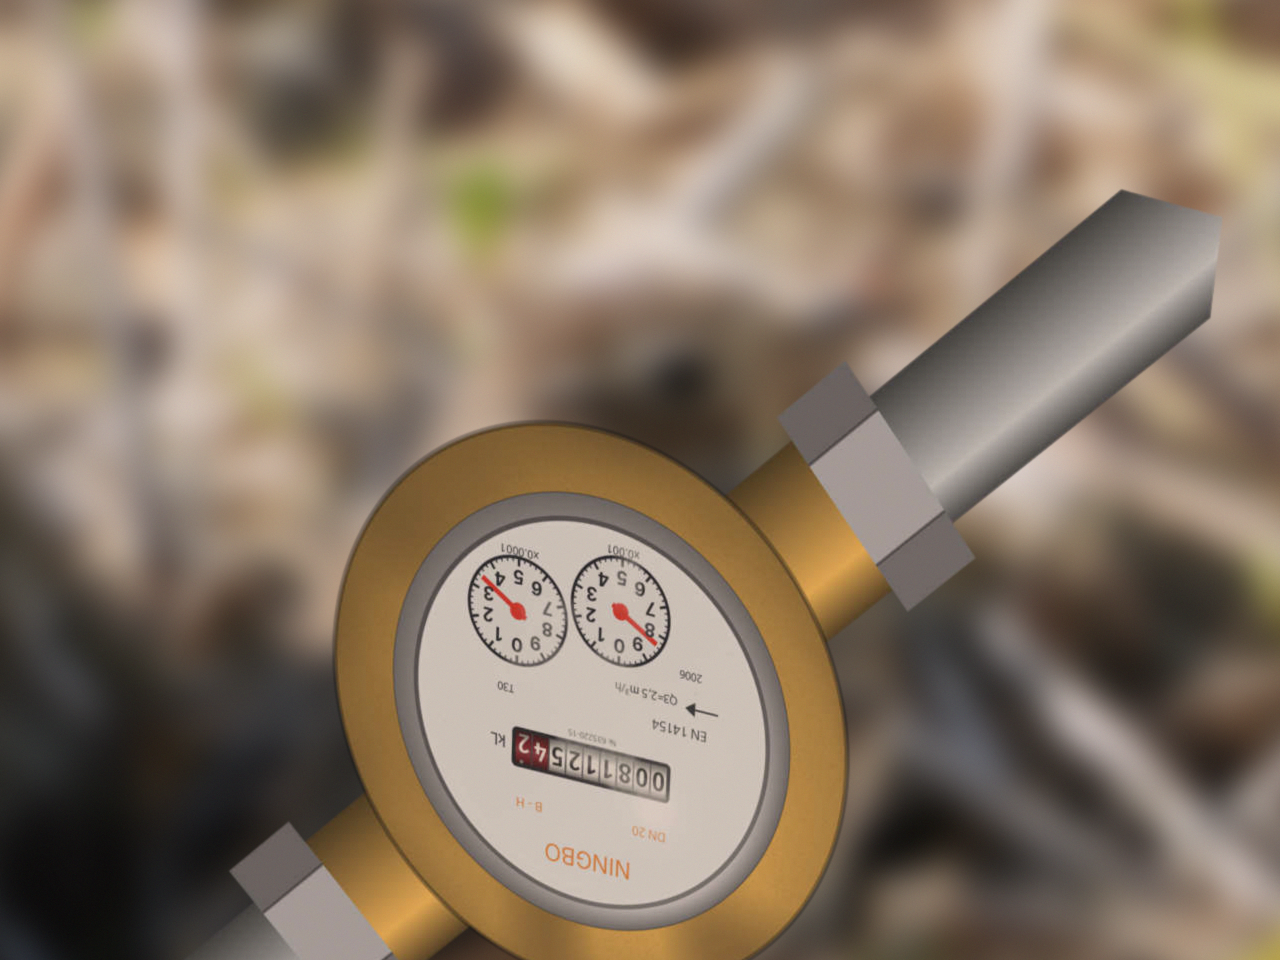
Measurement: 81125.4183 kL
